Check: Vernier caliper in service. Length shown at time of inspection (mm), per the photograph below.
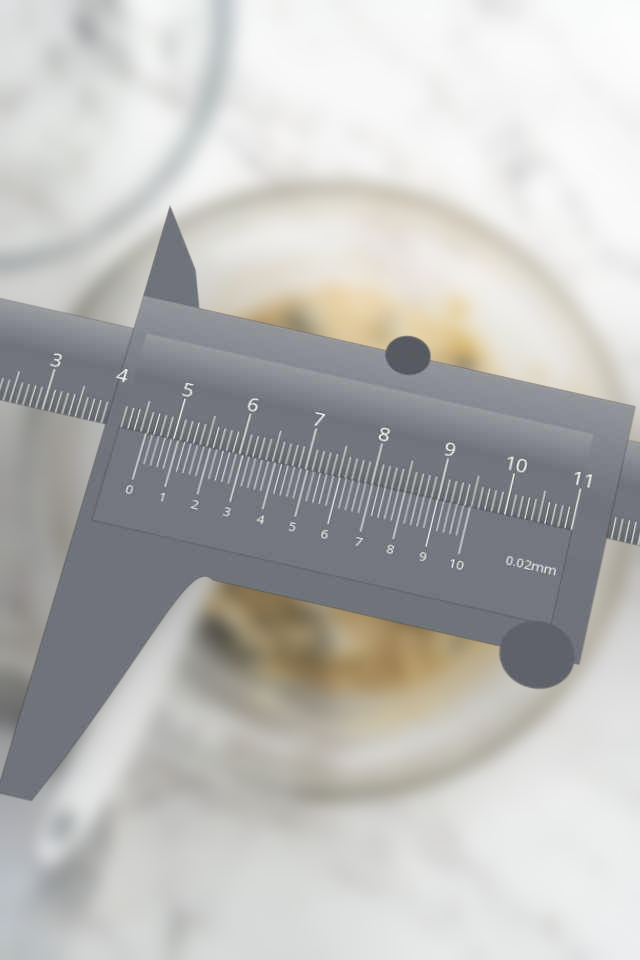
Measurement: 45.8 mm
